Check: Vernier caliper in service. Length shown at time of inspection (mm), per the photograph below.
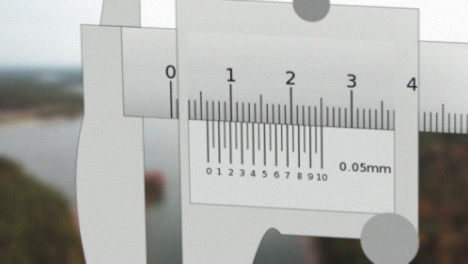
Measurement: 6.0 mm
